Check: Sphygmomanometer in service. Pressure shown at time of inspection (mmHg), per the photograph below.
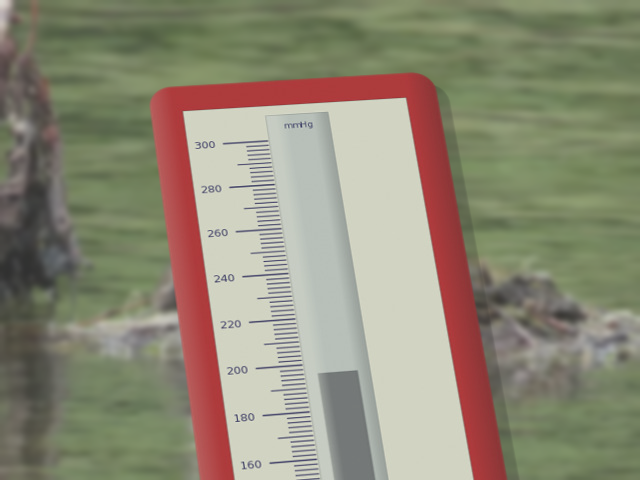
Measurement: 196 mmHg
